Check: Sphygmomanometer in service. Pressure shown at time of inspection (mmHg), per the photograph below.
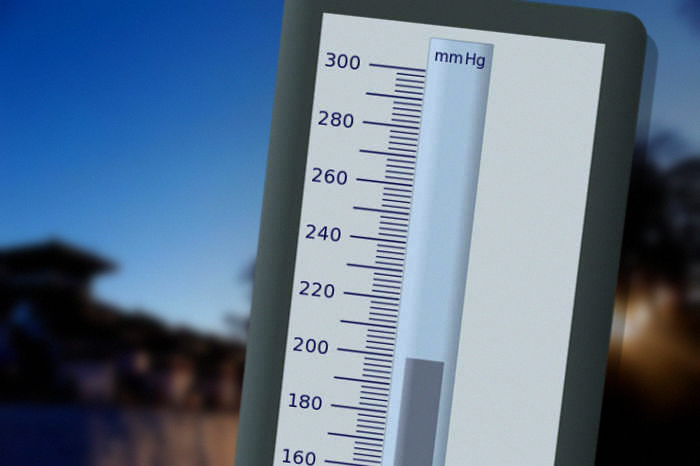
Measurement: 200 mmHg
